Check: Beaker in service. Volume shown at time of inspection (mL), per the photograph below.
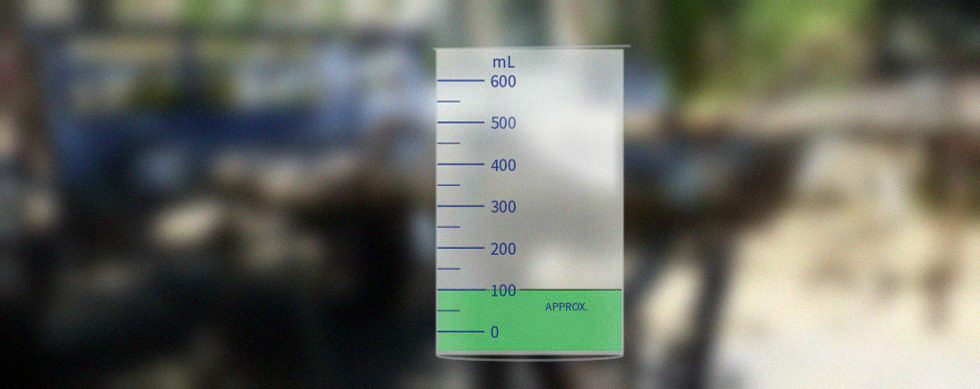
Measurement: 100 mL
